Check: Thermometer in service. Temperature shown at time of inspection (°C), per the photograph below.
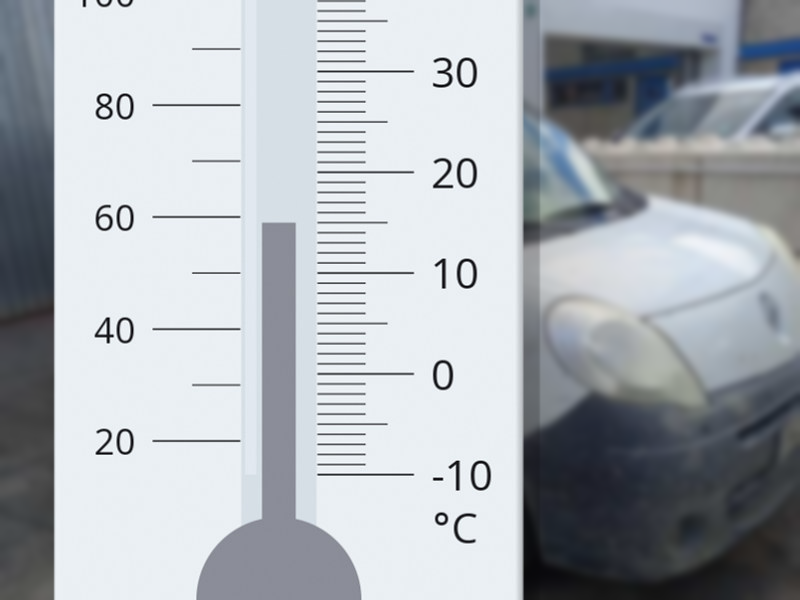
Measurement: 15 °C
